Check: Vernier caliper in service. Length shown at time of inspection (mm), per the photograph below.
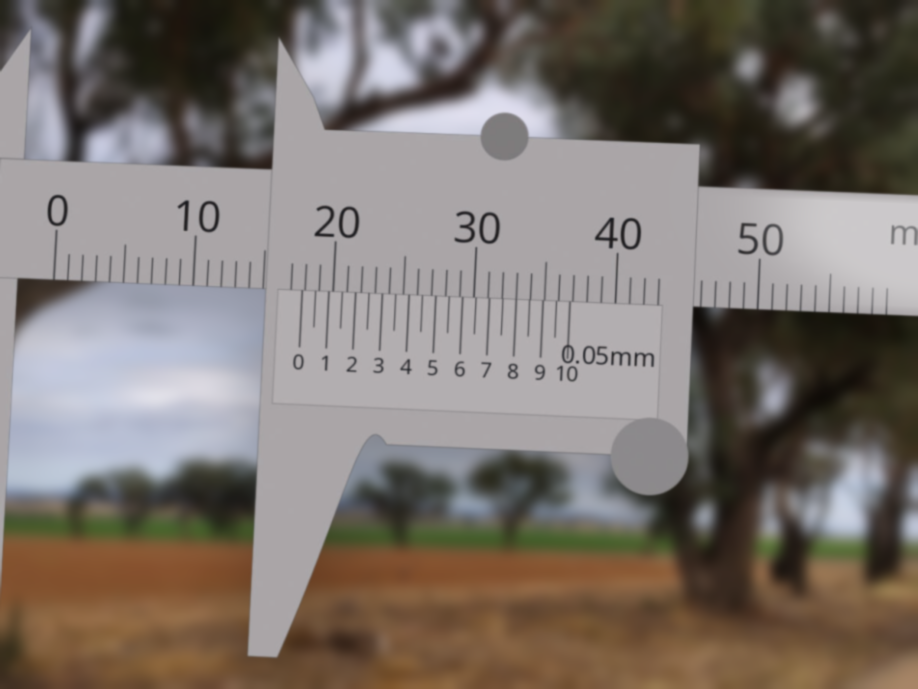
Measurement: 17.8 mm
